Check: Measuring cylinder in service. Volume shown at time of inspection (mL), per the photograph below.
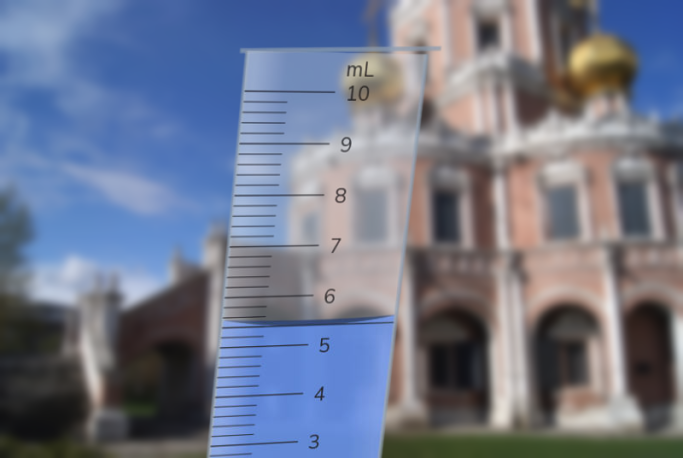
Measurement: 5.4 mL
